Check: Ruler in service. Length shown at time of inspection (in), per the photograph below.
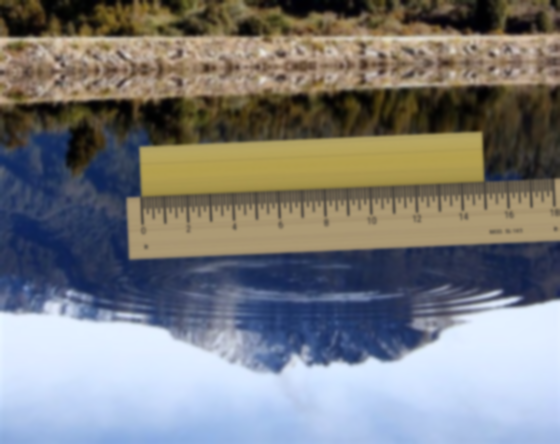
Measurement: 15 in
